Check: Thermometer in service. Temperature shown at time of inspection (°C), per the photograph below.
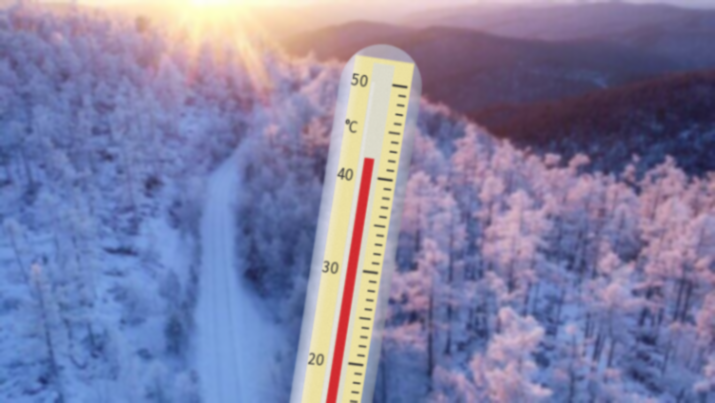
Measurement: 42 °C
